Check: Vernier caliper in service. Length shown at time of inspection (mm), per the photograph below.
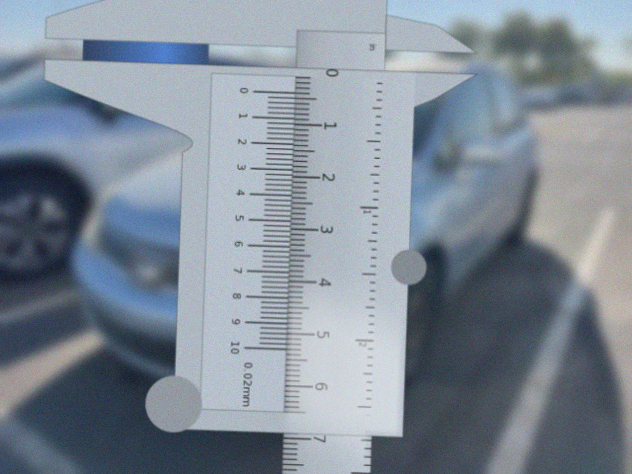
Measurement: 4.0 mm
